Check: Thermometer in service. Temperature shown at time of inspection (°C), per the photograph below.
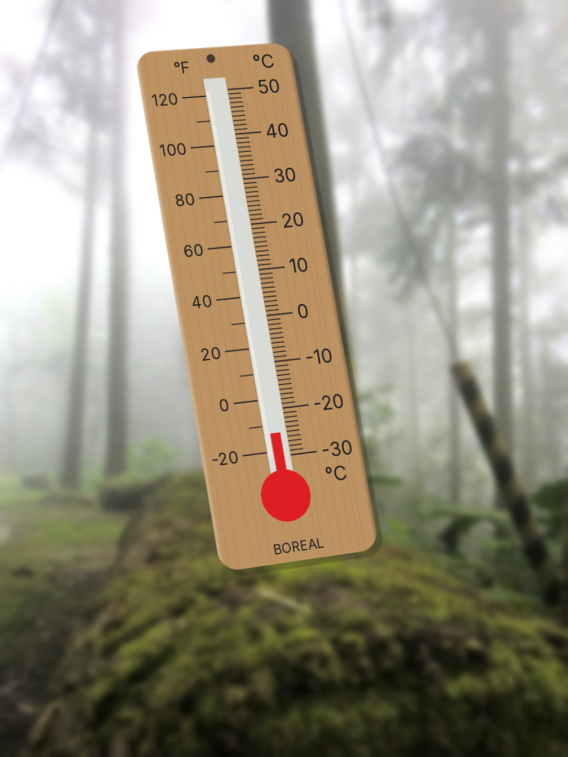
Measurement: -25 °C
